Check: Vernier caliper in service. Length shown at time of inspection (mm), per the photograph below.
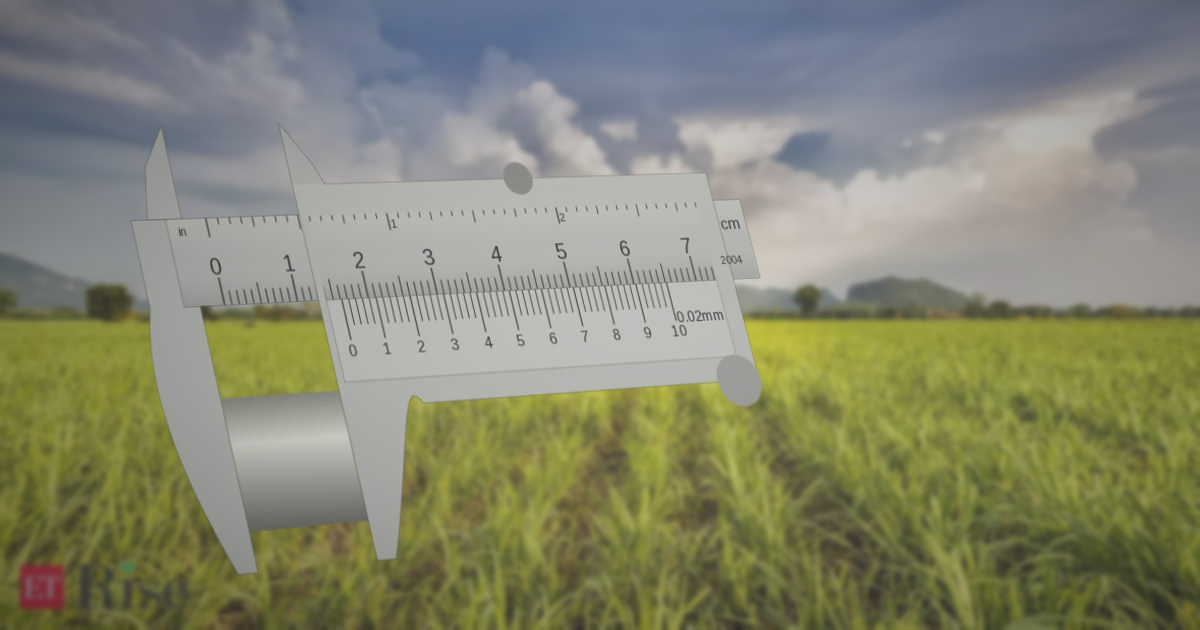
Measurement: 16.2 mm
